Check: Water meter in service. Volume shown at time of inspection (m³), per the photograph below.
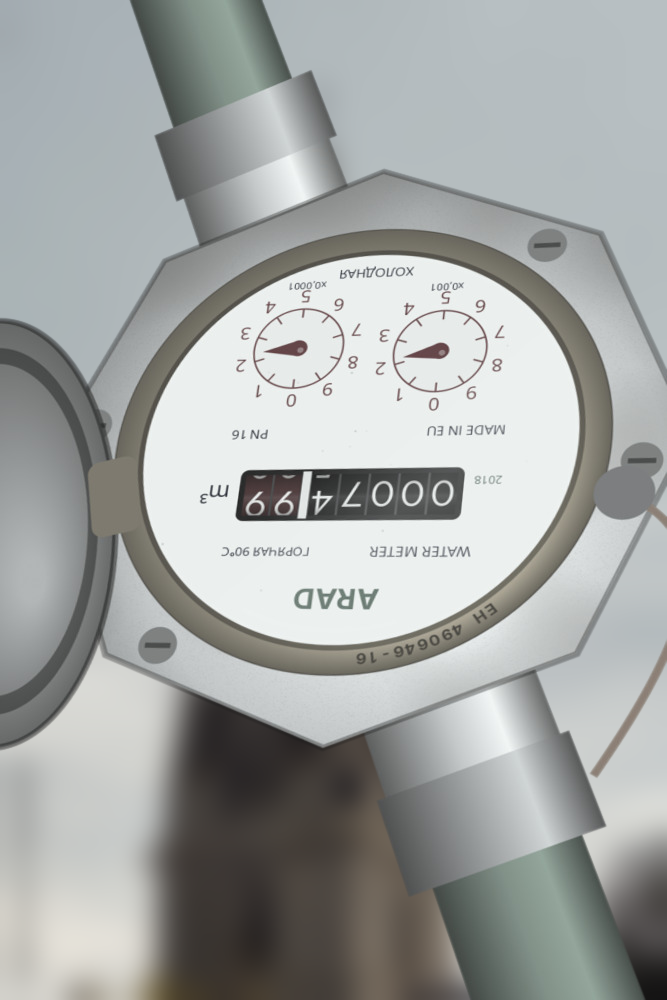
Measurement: 74.9922 m³
